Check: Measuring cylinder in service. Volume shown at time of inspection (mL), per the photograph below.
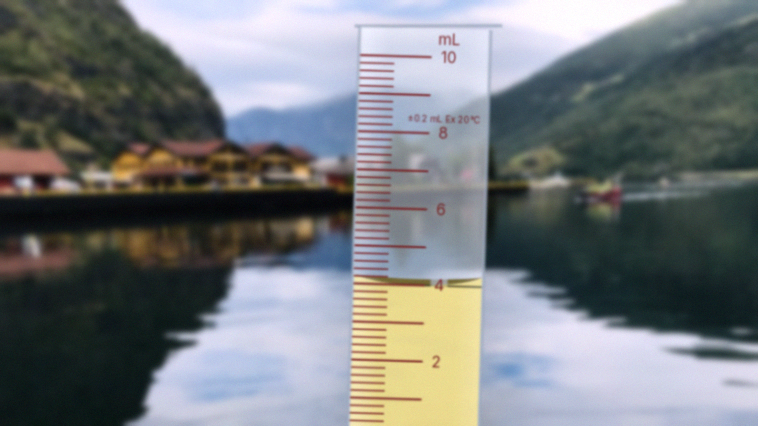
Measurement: 4 mL
